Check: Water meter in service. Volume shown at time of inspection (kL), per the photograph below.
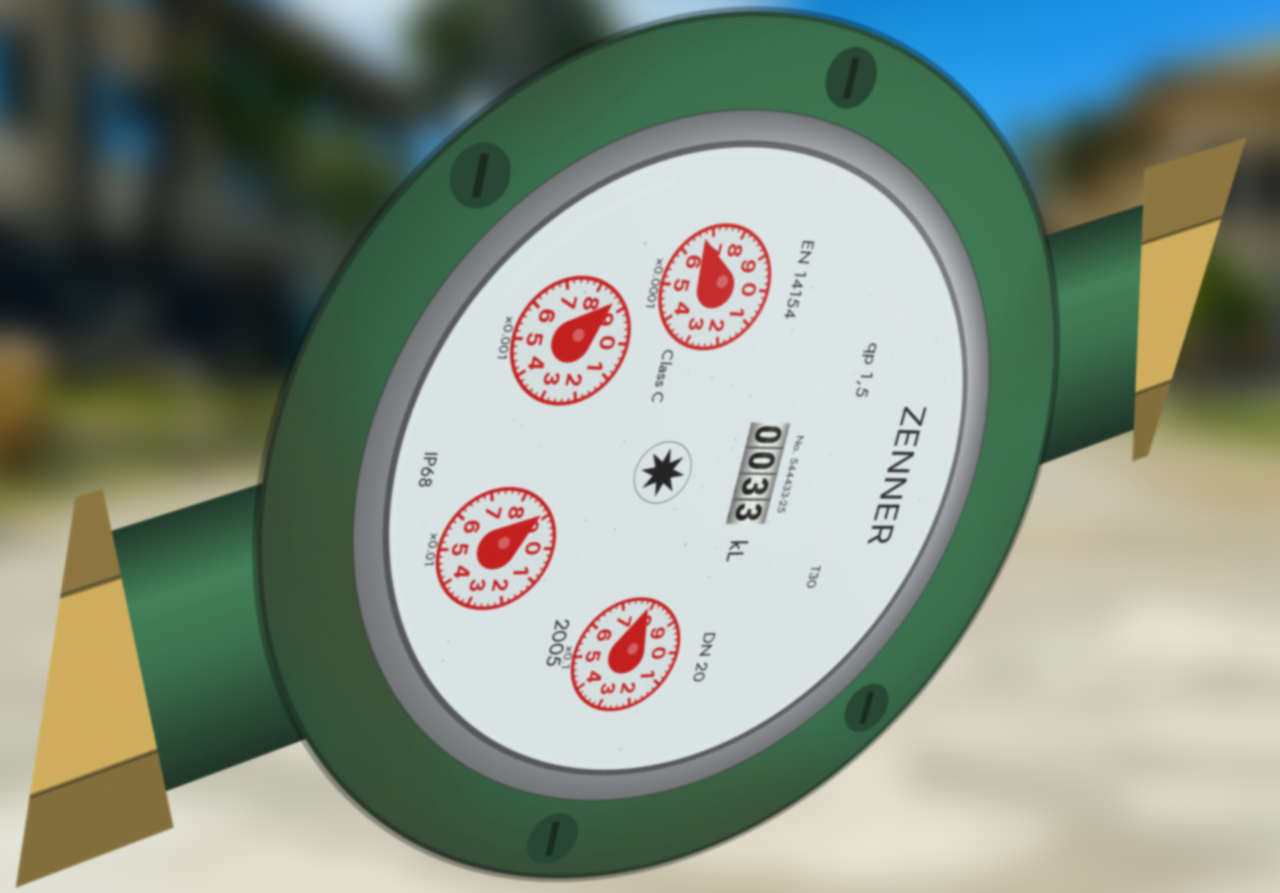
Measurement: 33.7886 kL
